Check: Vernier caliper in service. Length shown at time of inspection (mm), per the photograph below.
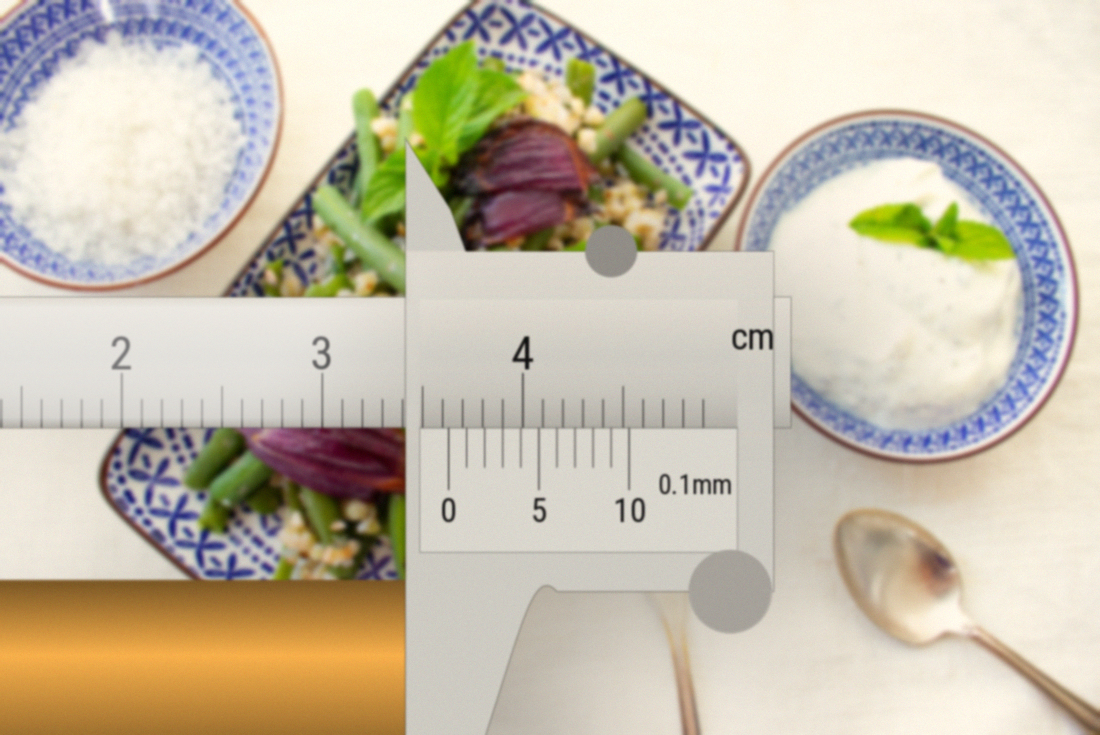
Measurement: 36.3 mm
